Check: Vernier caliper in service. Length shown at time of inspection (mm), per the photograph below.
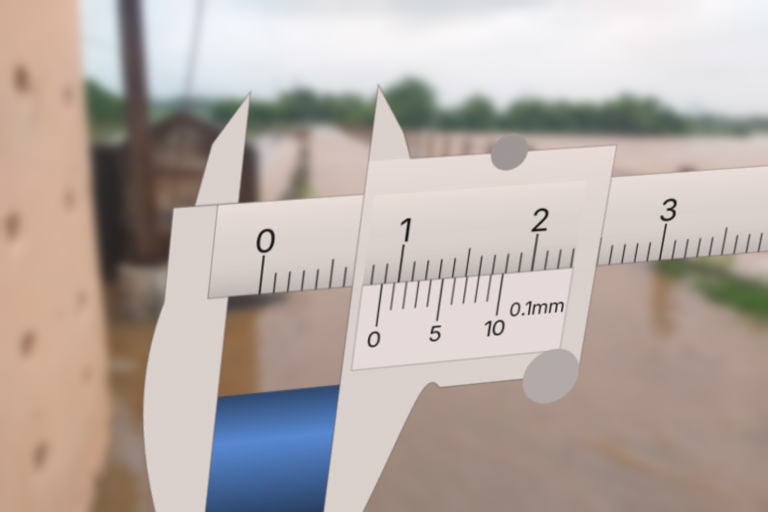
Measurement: 8.8 mm
